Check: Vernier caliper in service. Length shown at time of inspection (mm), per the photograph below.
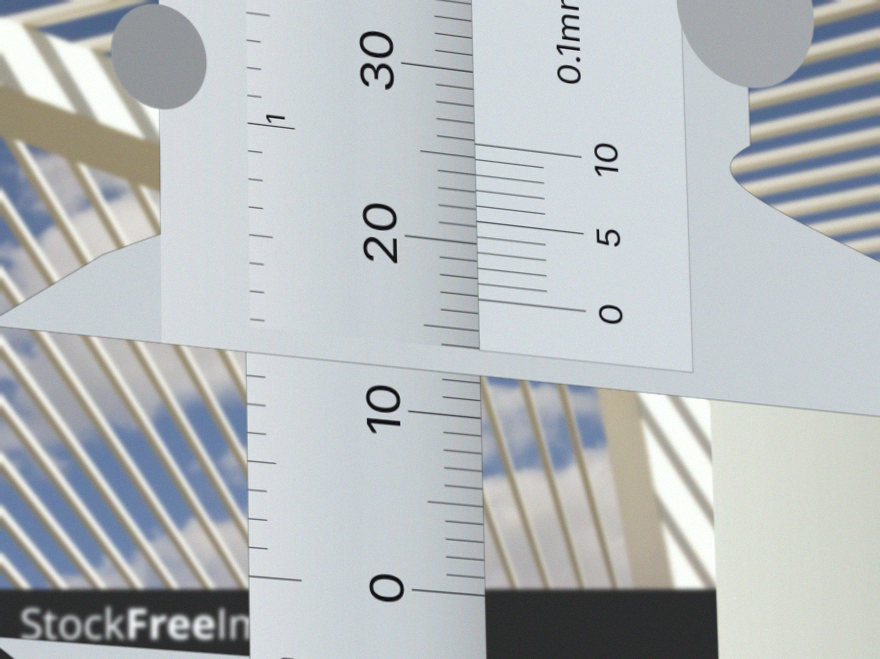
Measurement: 16.8 mm
